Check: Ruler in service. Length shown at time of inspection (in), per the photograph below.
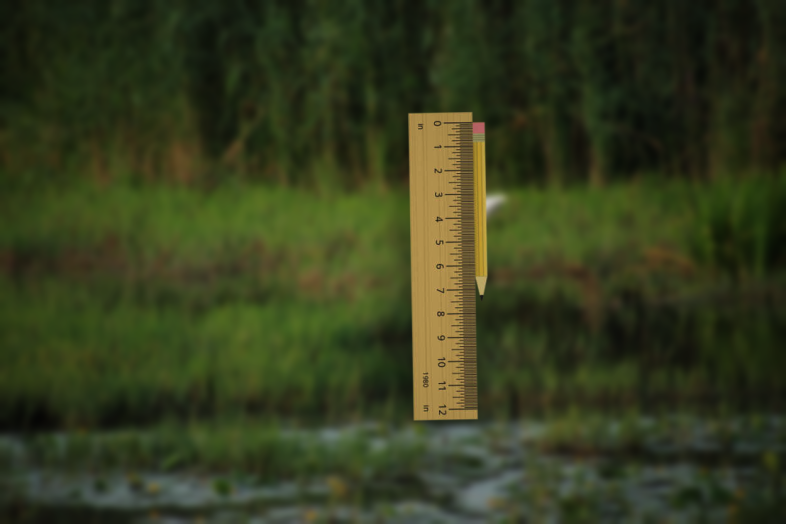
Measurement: 7.5 in
